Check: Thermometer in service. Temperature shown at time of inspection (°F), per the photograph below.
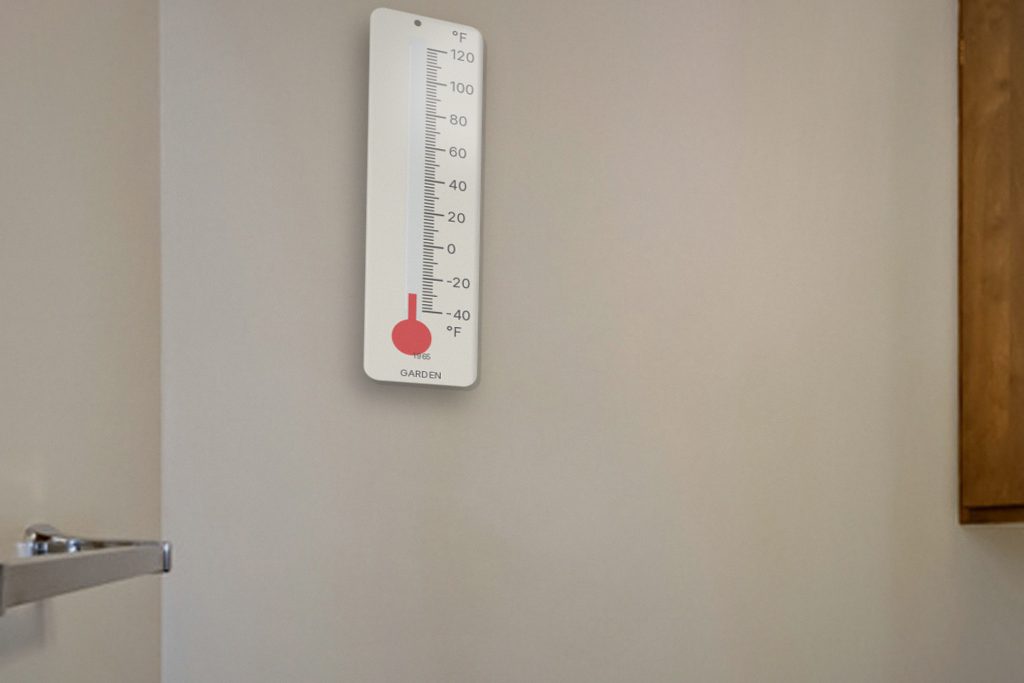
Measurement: -30 °F
